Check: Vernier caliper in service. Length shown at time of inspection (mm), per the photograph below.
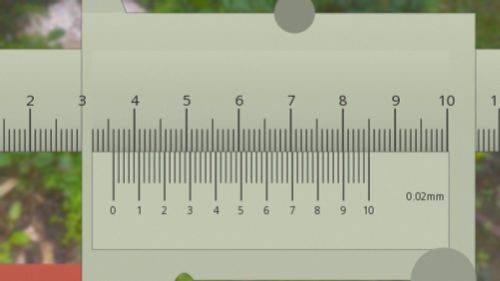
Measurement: 36.0 mm
